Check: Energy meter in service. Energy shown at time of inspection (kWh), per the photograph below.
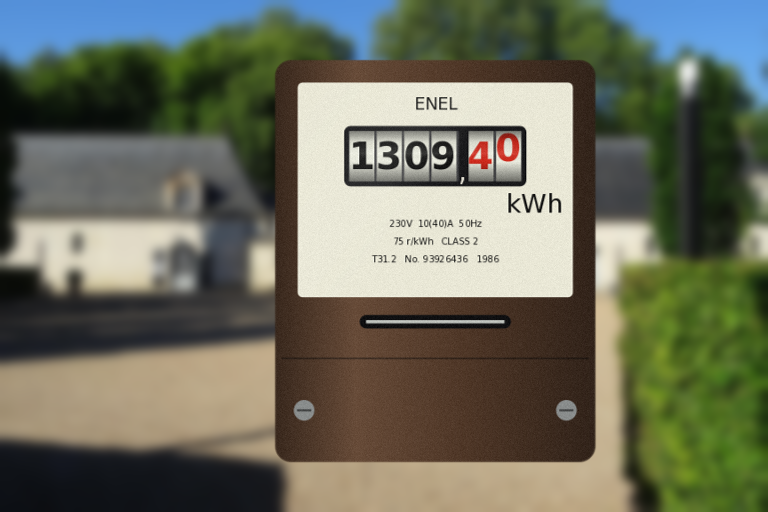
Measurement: 1309.40 kWh
